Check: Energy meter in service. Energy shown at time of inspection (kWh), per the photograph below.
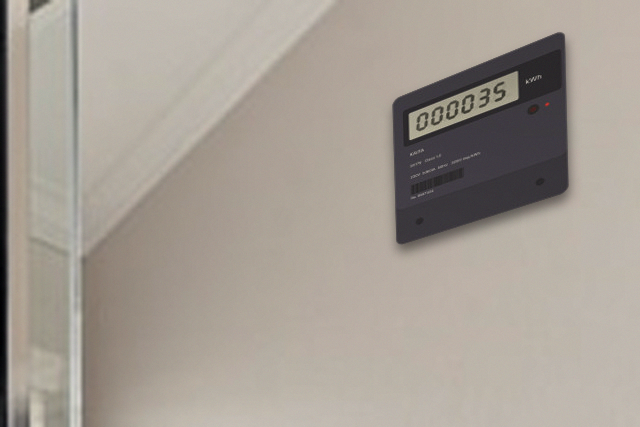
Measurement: 35 kWh
